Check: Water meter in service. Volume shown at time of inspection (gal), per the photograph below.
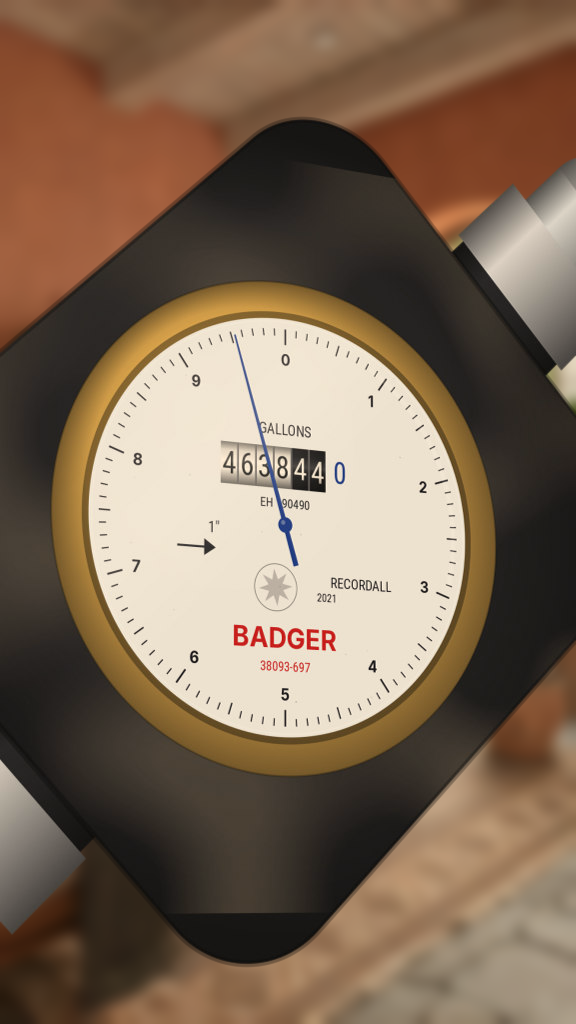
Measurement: 4638439.5 gal
